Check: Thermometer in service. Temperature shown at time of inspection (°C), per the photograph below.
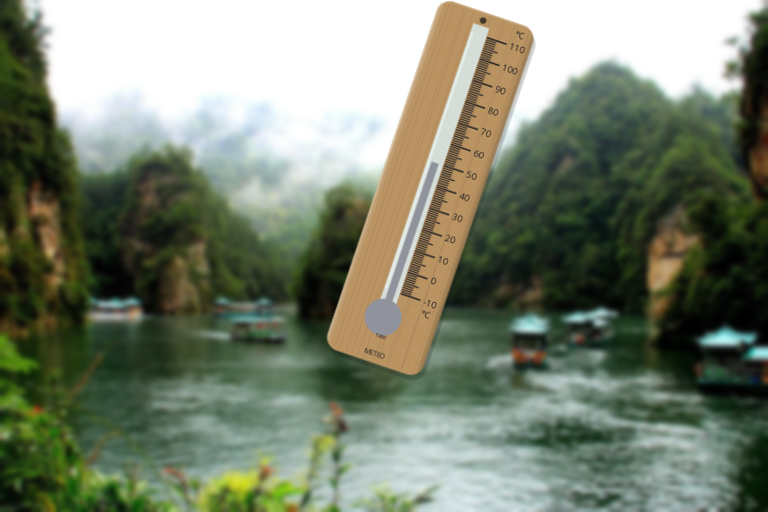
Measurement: 50 °C
